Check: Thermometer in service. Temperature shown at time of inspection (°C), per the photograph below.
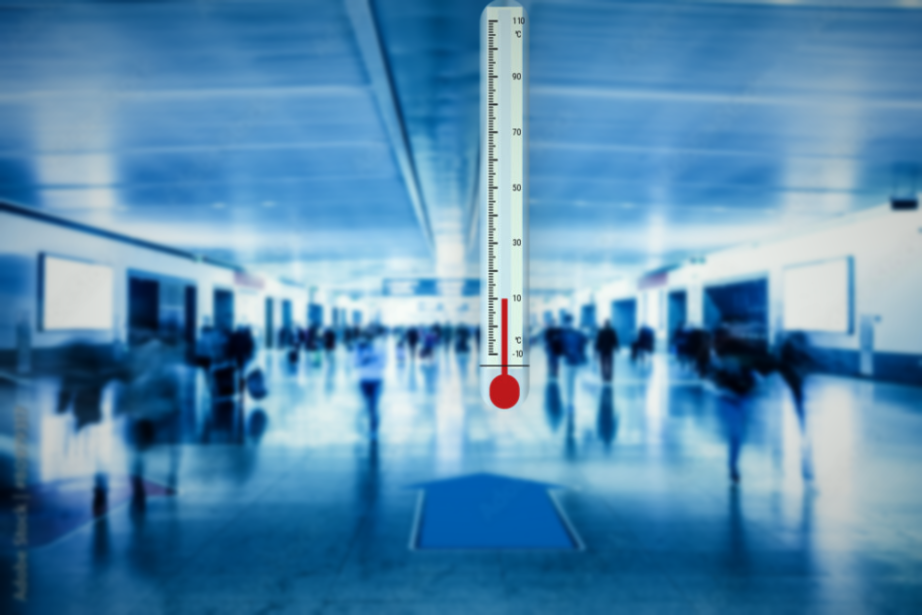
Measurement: 10 °C
